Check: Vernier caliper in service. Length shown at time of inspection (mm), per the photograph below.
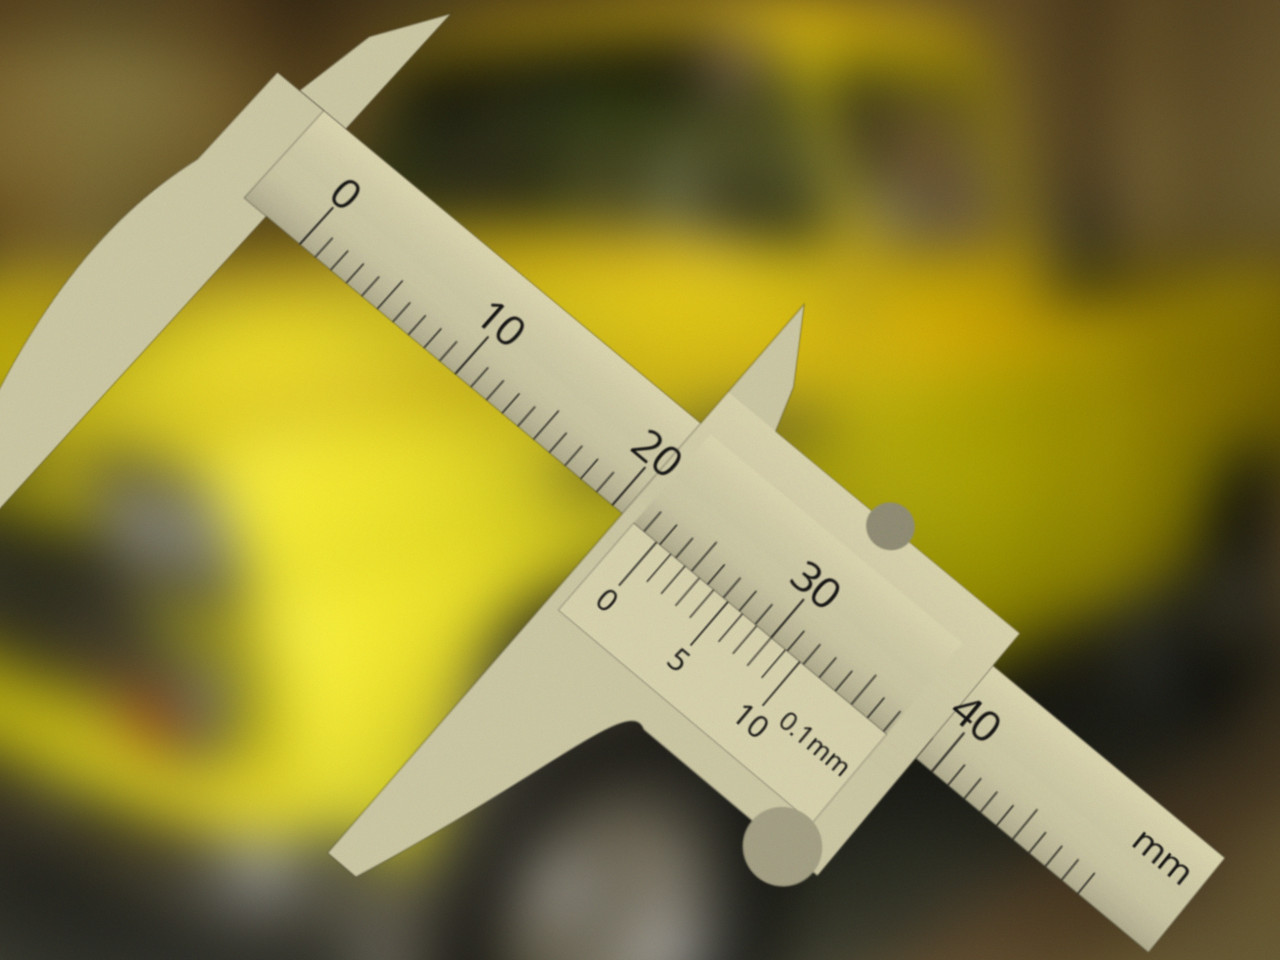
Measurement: 22.8 mm
